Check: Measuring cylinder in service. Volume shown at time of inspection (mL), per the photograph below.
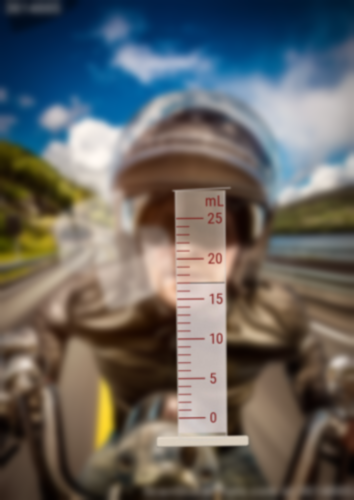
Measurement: 17 mL
